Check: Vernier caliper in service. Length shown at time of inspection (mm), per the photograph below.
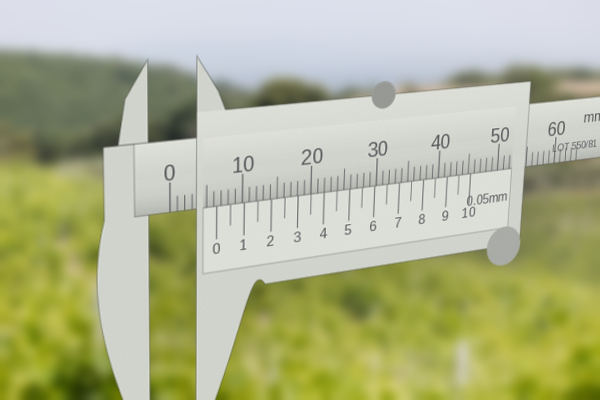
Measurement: 6.4 mm
